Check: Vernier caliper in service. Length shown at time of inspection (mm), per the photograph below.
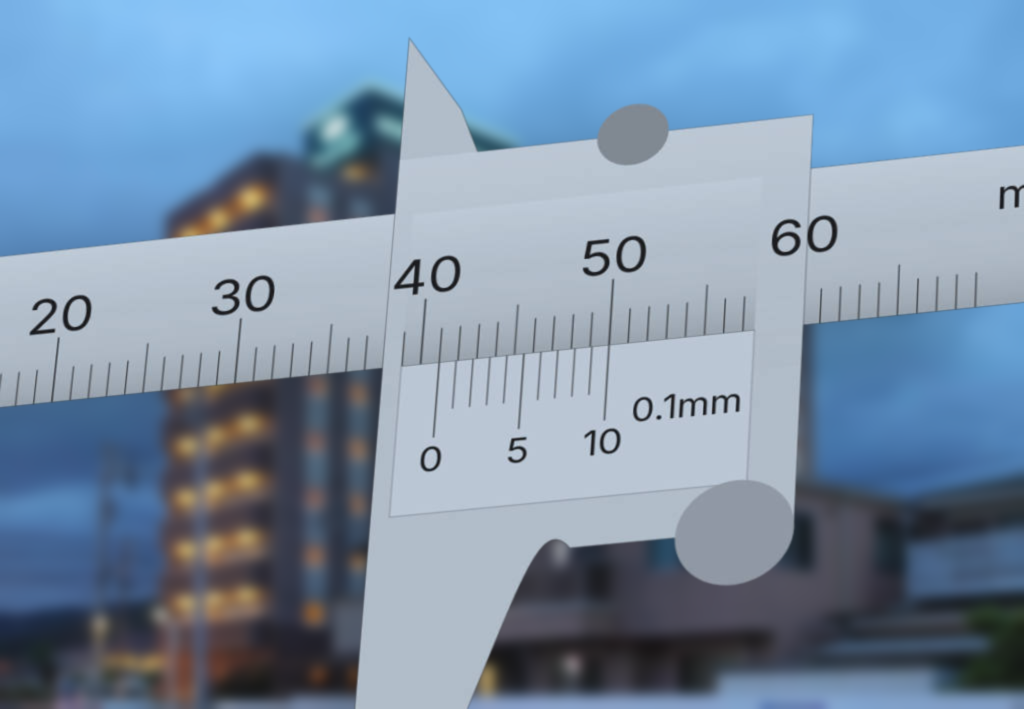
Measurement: 41.0 mm
